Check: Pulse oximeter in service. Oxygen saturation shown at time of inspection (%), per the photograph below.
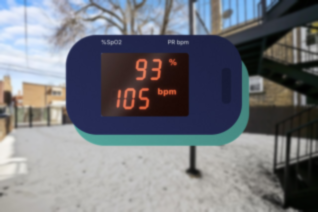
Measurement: 93 %
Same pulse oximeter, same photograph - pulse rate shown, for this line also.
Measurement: 105 bpm
